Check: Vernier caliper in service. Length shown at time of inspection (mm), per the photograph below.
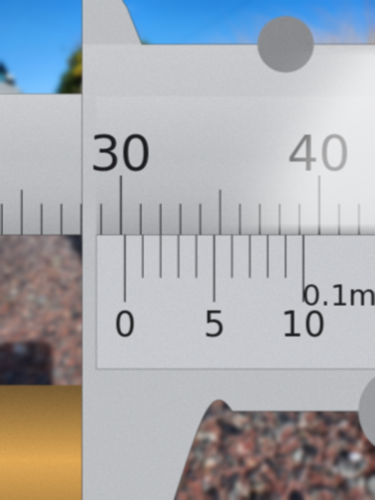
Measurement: 30.2 mm
